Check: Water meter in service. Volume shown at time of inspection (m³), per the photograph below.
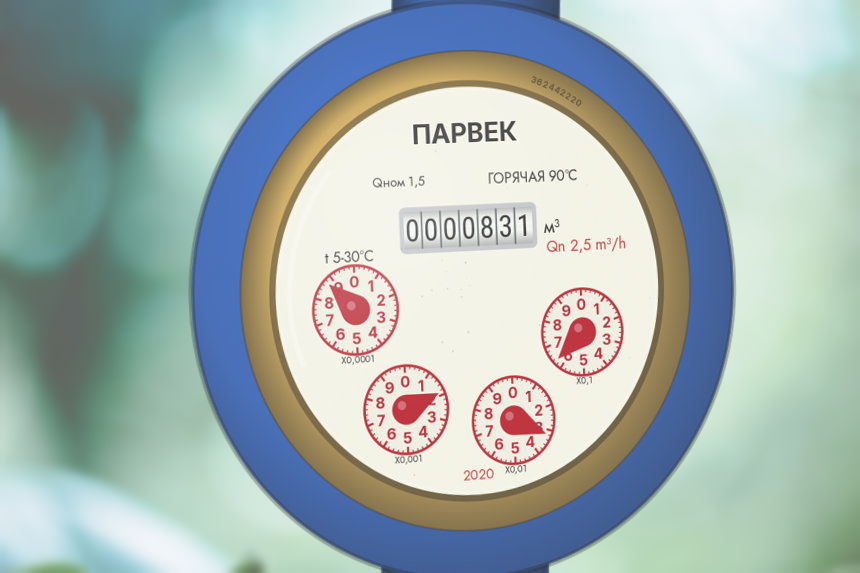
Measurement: 831.6318 m³
